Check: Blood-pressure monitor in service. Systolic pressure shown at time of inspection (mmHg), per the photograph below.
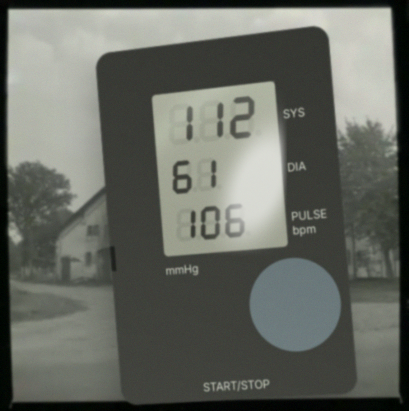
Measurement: 112 mmHg
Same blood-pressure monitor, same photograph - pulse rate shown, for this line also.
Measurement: 106 bpm
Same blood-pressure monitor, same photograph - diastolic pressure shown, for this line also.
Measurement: 61 mmHg
